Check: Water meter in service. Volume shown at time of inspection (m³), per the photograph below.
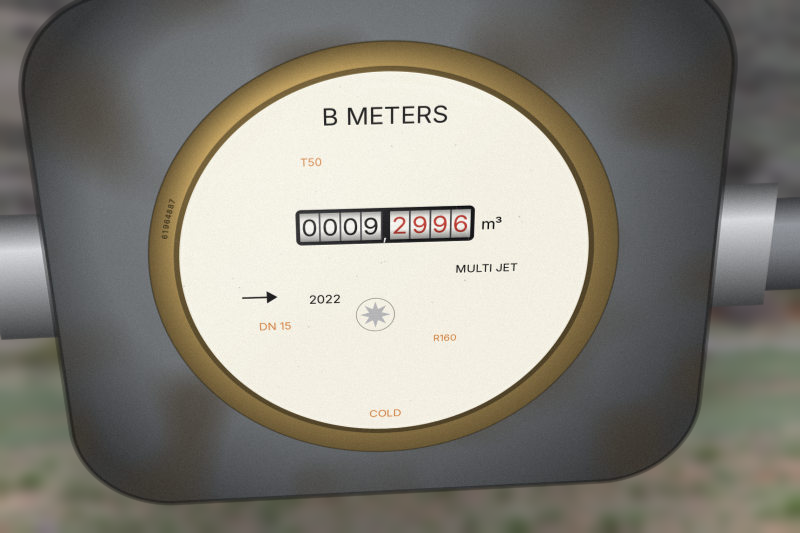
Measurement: 9.2996 m³
